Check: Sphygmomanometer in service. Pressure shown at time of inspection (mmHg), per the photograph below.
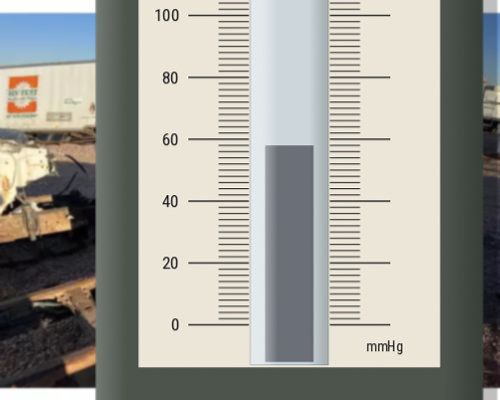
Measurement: 58 mmHg
